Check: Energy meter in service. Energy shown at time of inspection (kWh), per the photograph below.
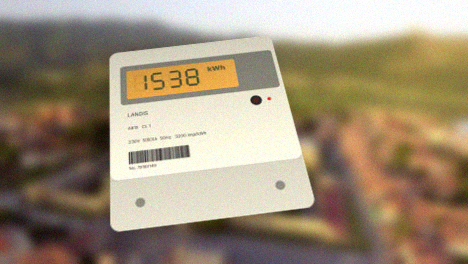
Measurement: 1538 kWh
